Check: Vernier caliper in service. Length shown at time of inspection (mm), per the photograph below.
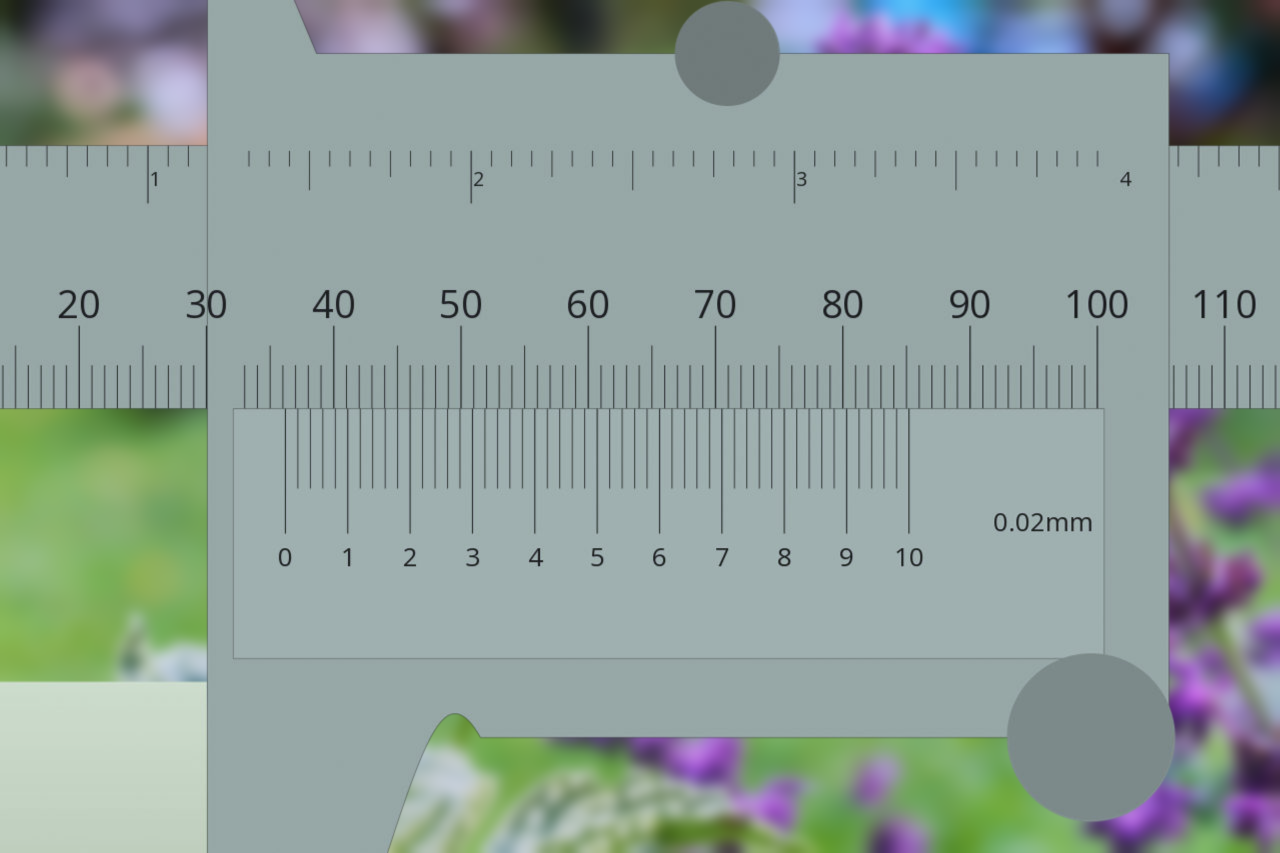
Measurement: 36.2 mm
